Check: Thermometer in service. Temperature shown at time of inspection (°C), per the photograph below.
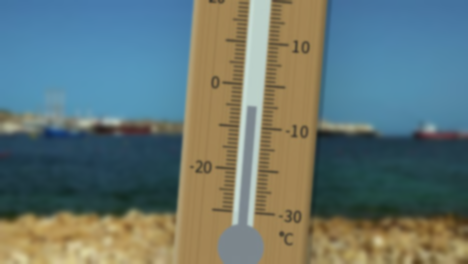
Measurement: -5 °C
